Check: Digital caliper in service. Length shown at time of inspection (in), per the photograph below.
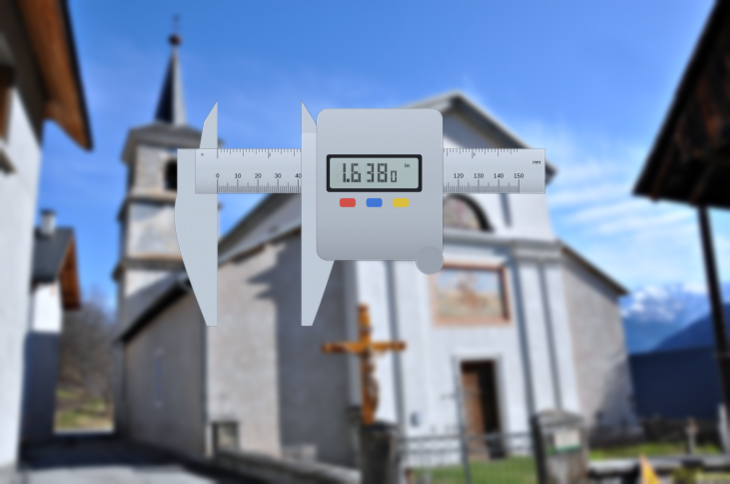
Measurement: 1.6380 in
